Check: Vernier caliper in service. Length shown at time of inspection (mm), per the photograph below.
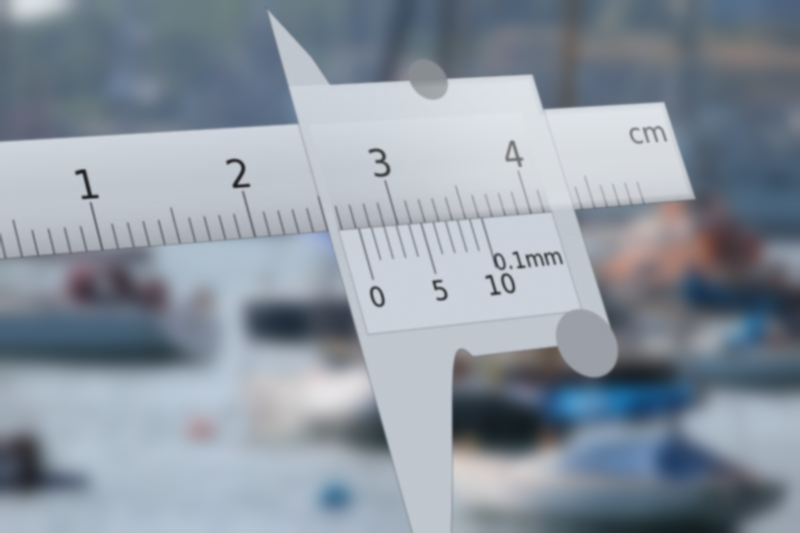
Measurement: 27.2 mm
